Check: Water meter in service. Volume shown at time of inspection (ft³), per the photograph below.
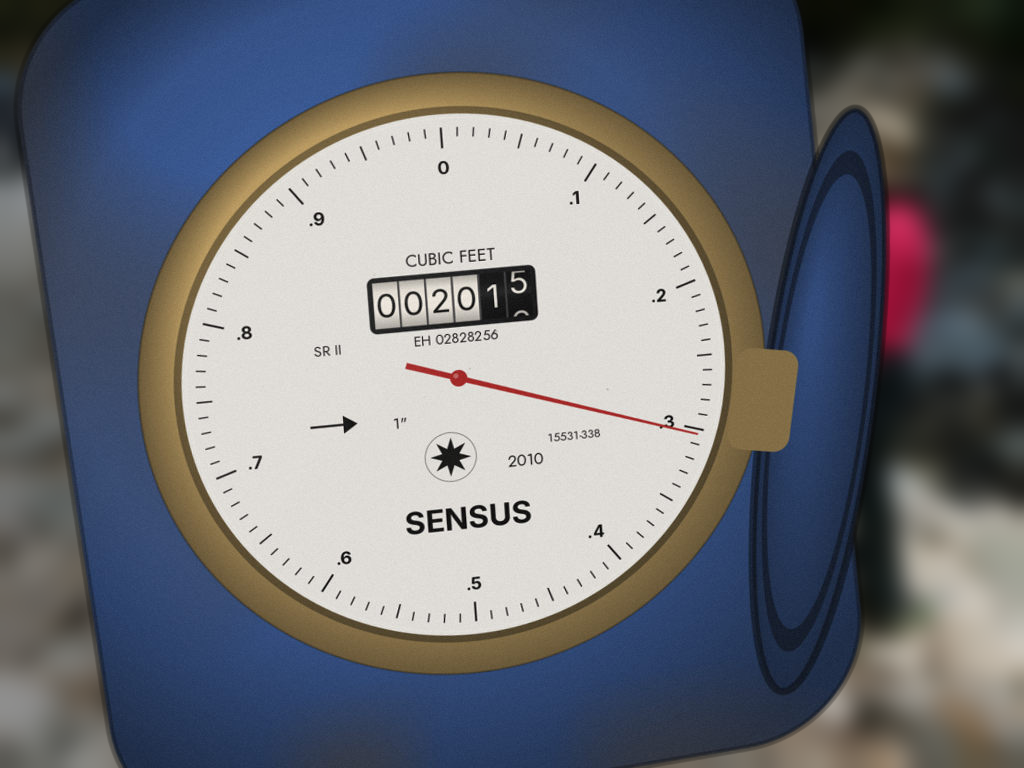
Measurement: 2015.30 ft³
